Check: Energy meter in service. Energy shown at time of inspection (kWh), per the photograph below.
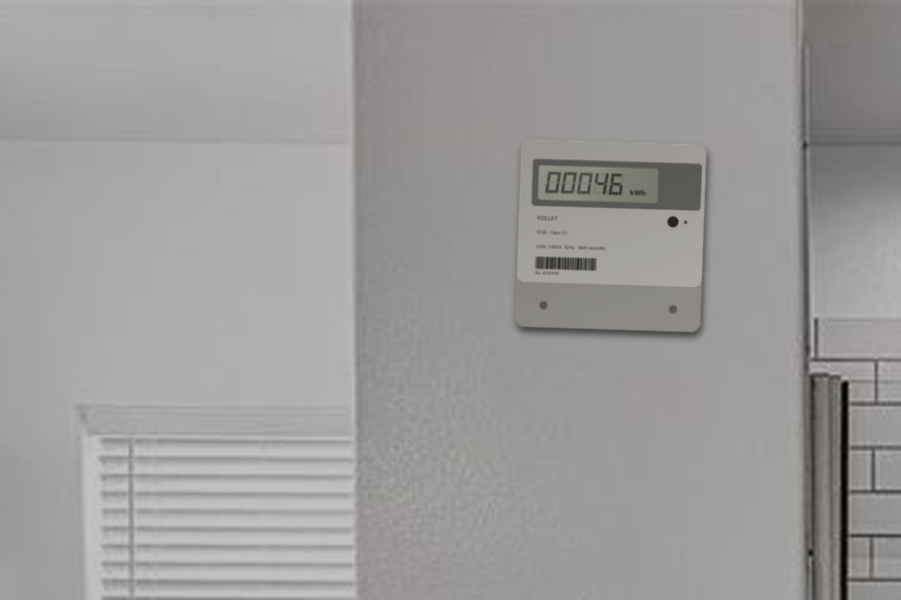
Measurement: 46 kWh
